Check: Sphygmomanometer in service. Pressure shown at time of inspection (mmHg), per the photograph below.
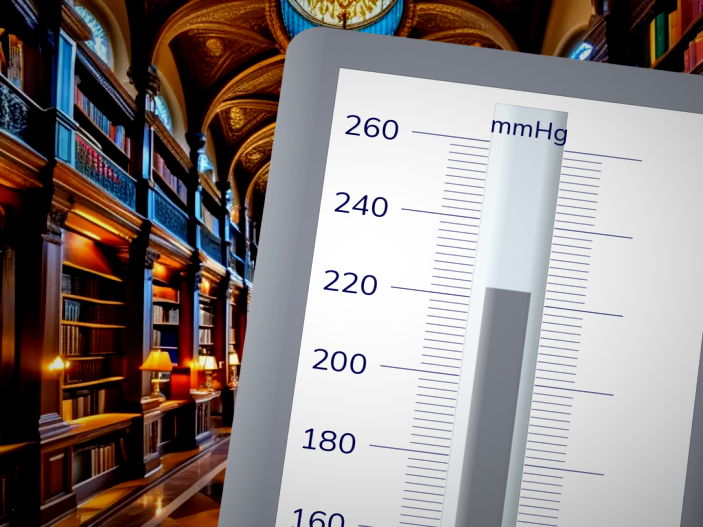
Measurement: 223 mmHg
